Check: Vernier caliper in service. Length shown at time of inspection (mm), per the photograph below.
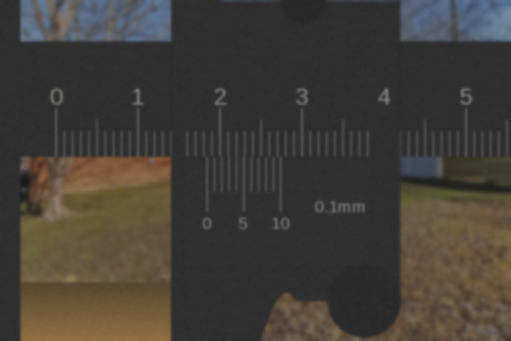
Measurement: 18.4 mm
